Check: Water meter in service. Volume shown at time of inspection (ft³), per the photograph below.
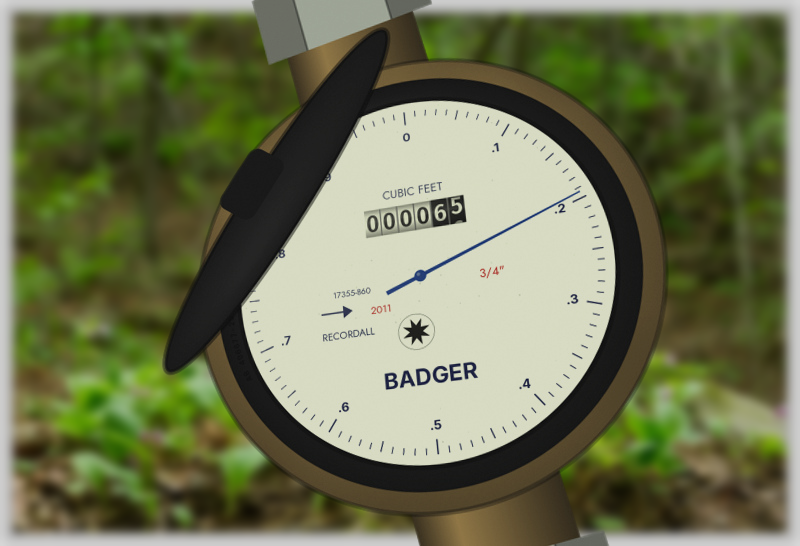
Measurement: 65.19 ft³
